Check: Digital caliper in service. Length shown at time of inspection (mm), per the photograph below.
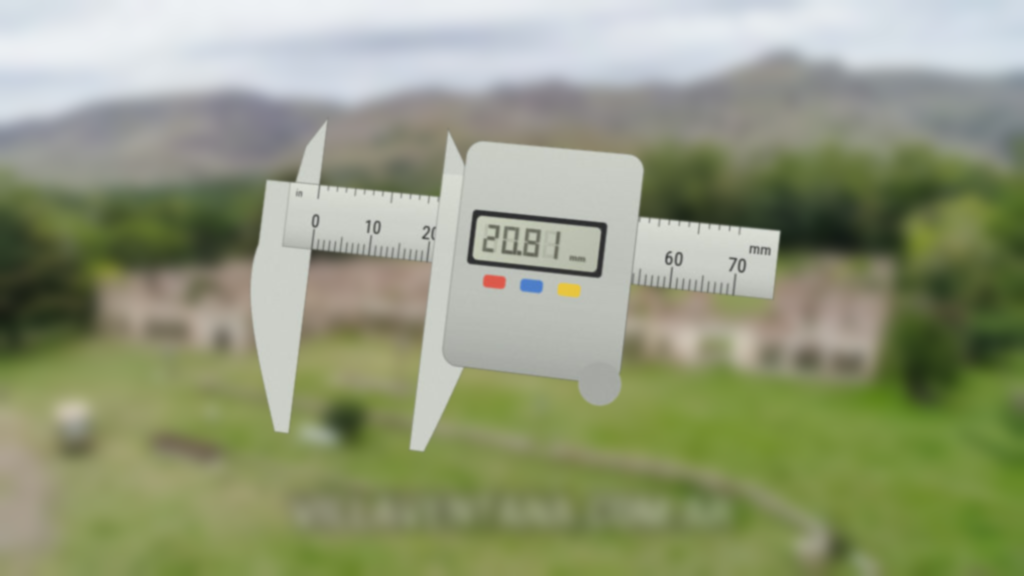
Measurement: 20.81 mm
